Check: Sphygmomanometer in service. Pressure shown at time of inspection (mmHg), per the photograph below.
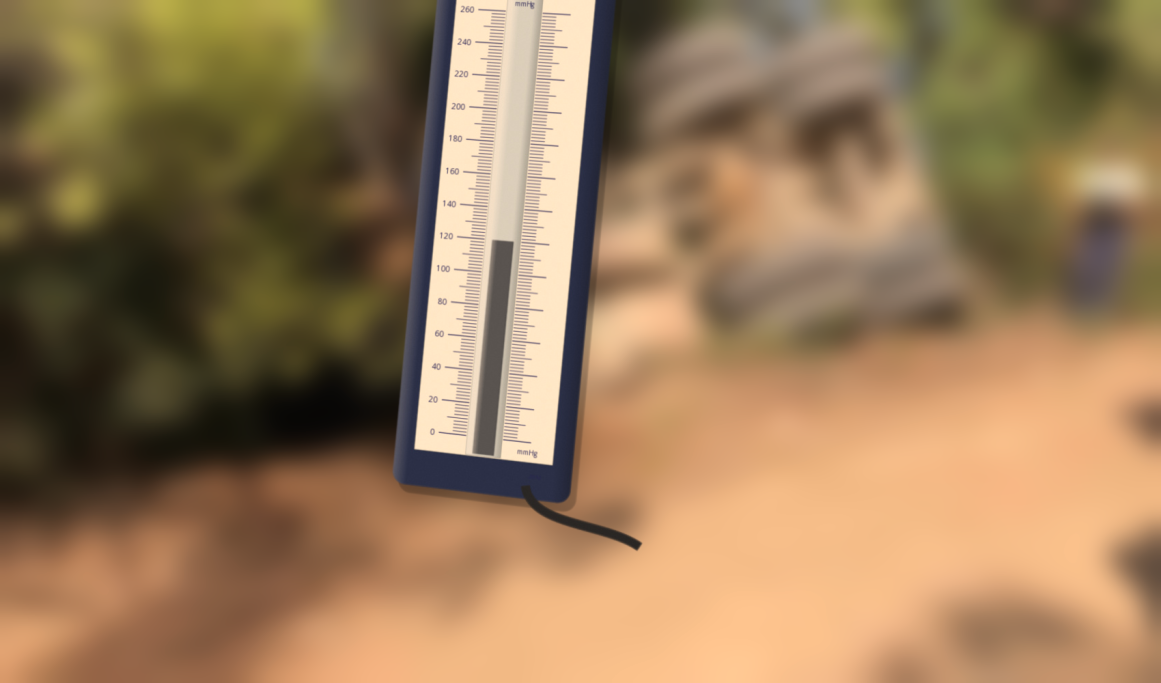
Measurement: 120 mmHg
